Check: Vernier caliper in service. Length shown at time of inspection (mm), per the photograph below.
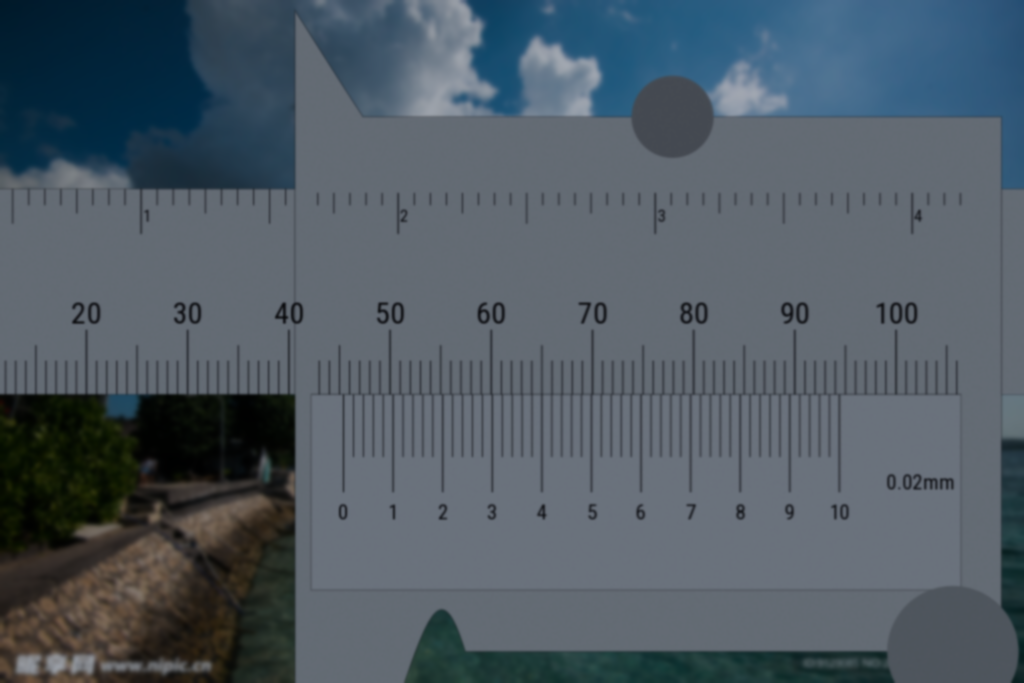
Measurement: 45.4 mm
